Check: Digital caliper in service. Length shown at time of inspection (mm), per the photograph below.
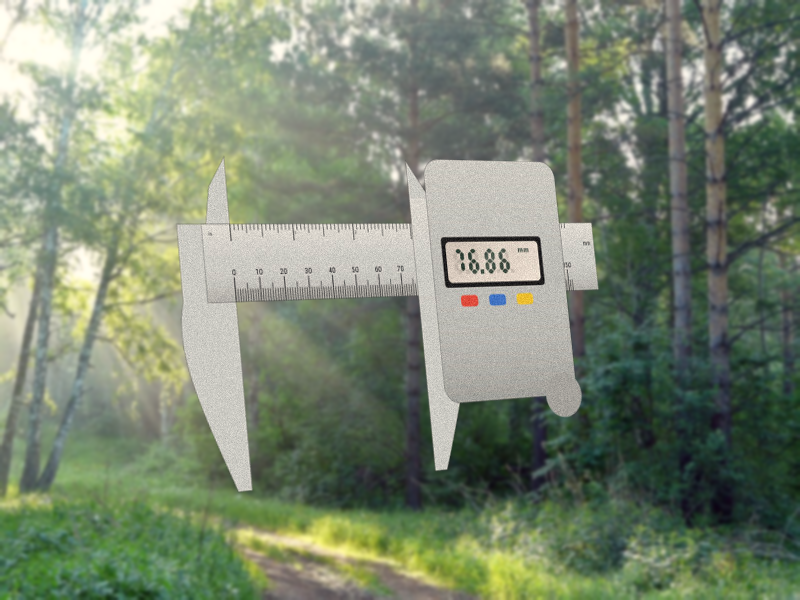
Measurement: 76.86 mm
